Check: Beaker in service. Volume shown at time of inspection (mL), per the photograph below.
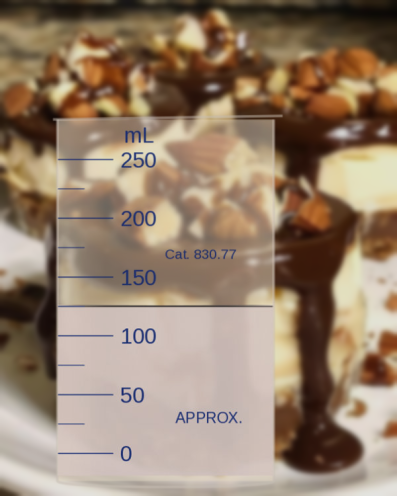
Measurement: 125 mL
